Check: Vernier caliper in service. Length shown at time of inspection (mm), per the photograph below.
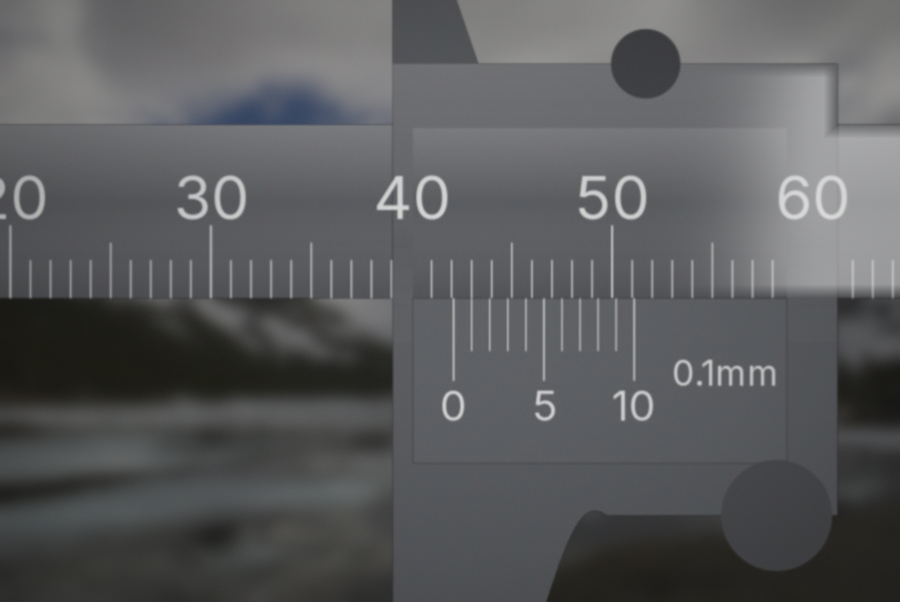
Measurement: 42.1 mm
